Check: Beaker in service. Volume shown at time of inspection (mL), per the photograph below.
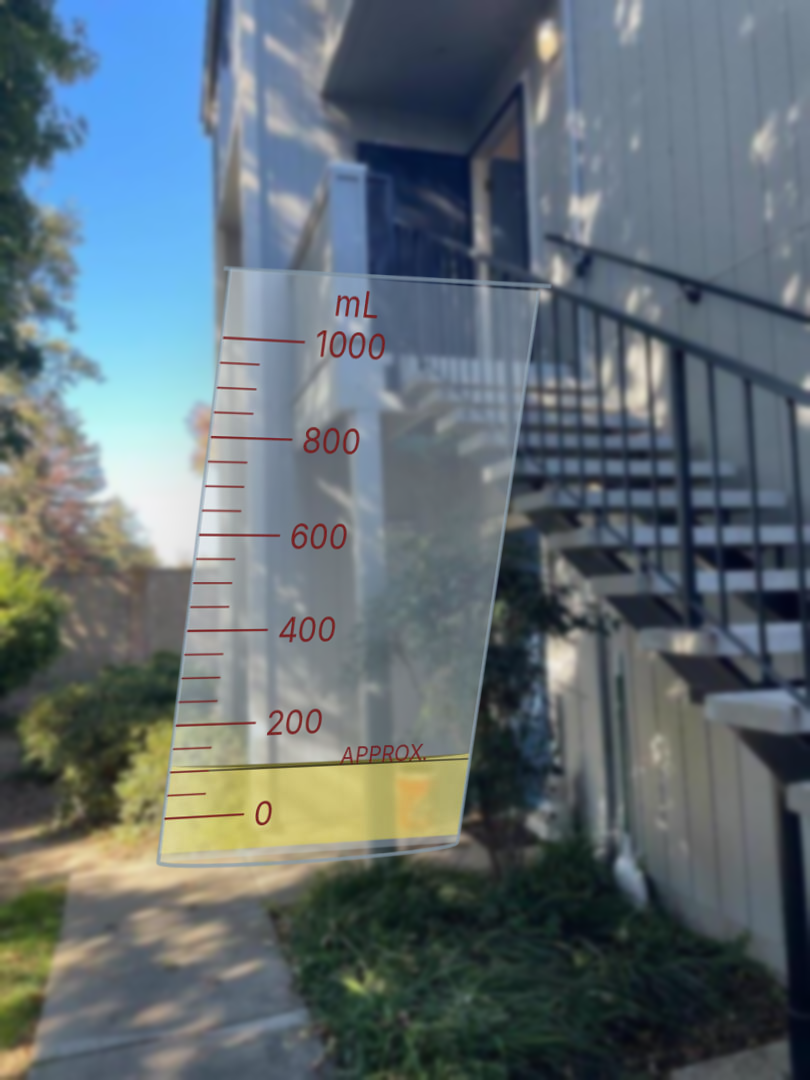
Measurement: 100 mL
